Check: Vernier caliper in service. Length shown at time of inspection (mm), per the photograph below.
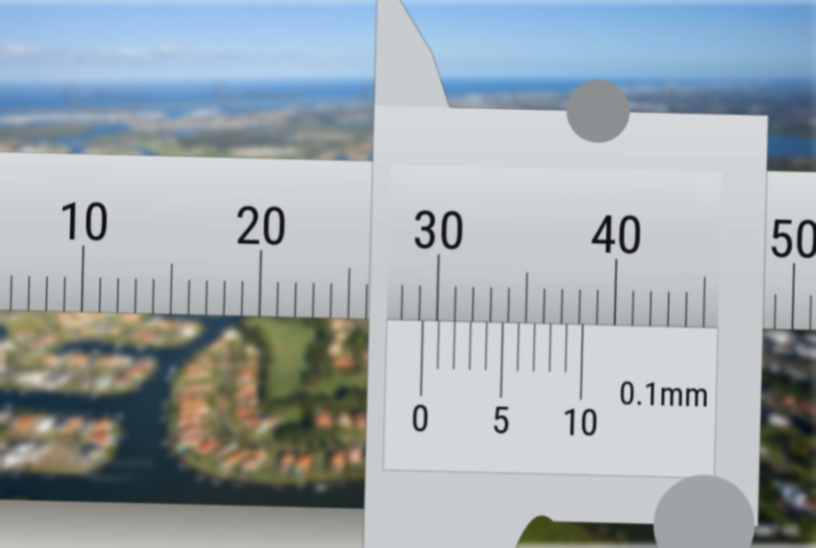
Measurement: 29.2 mm
